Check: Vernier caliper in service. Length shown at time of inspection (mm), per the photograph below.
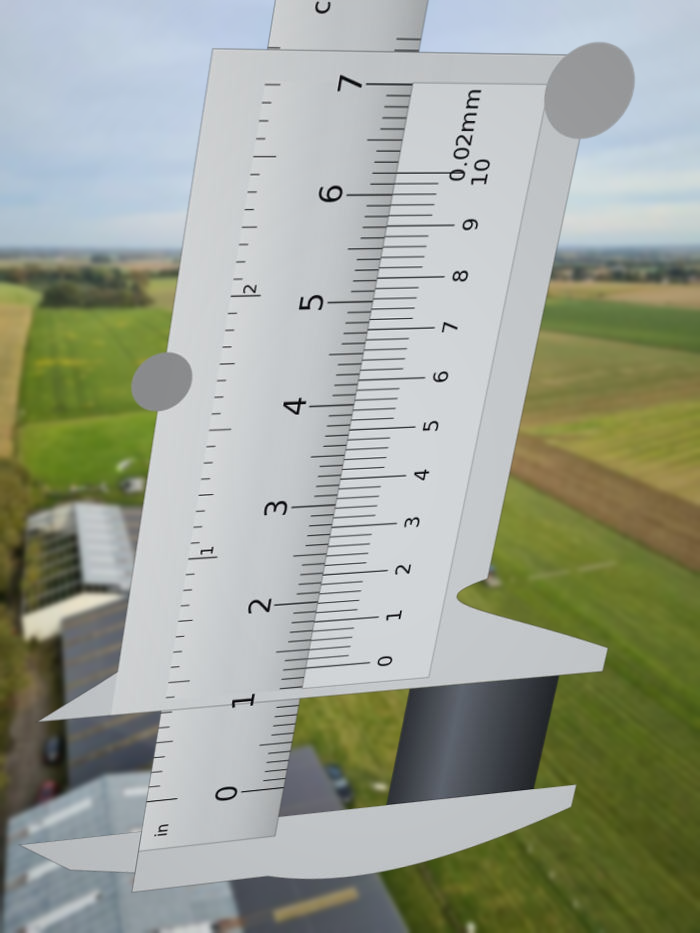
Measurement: 13.0 mm
